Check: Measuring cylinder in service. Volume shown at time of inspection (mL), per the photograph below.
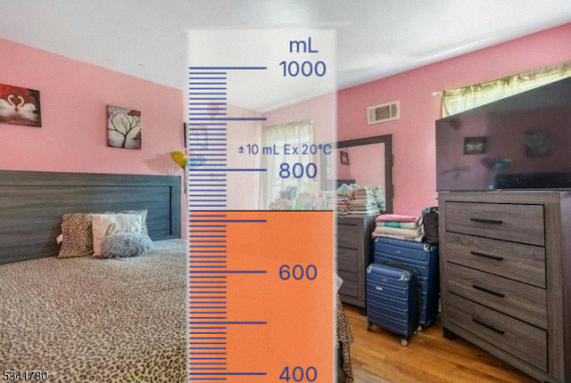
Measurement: 720 mL
